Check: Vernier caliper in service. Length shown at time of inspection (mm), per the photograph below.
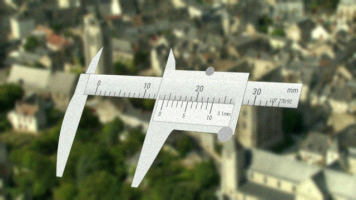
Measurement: 14.0 mm
